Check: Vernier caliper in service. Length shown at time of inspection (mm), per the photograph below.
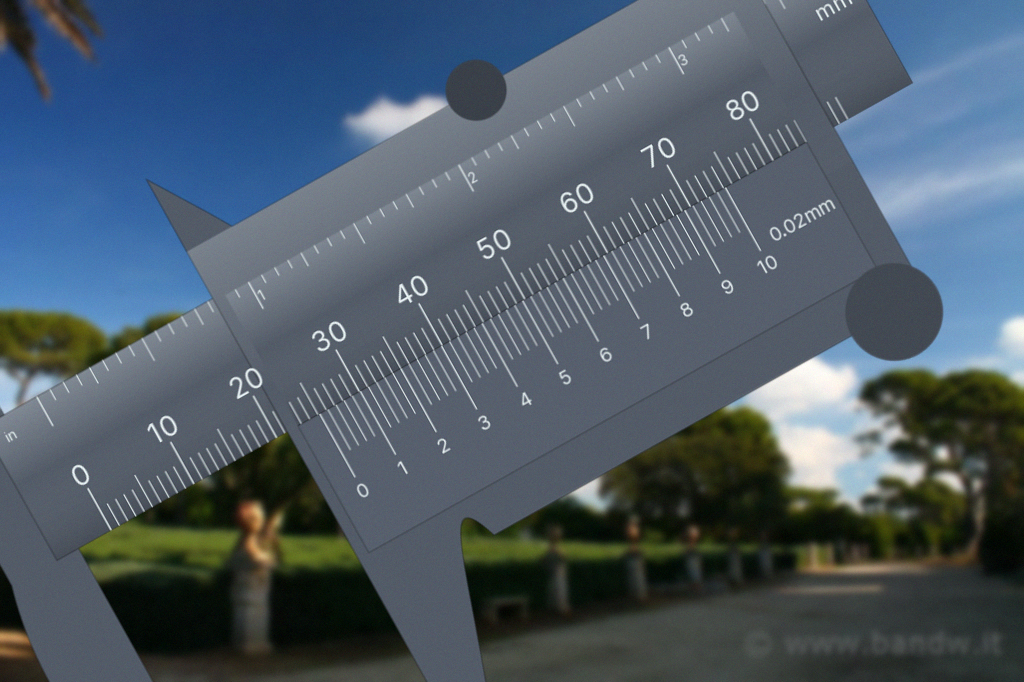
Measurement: 25.2 mm
